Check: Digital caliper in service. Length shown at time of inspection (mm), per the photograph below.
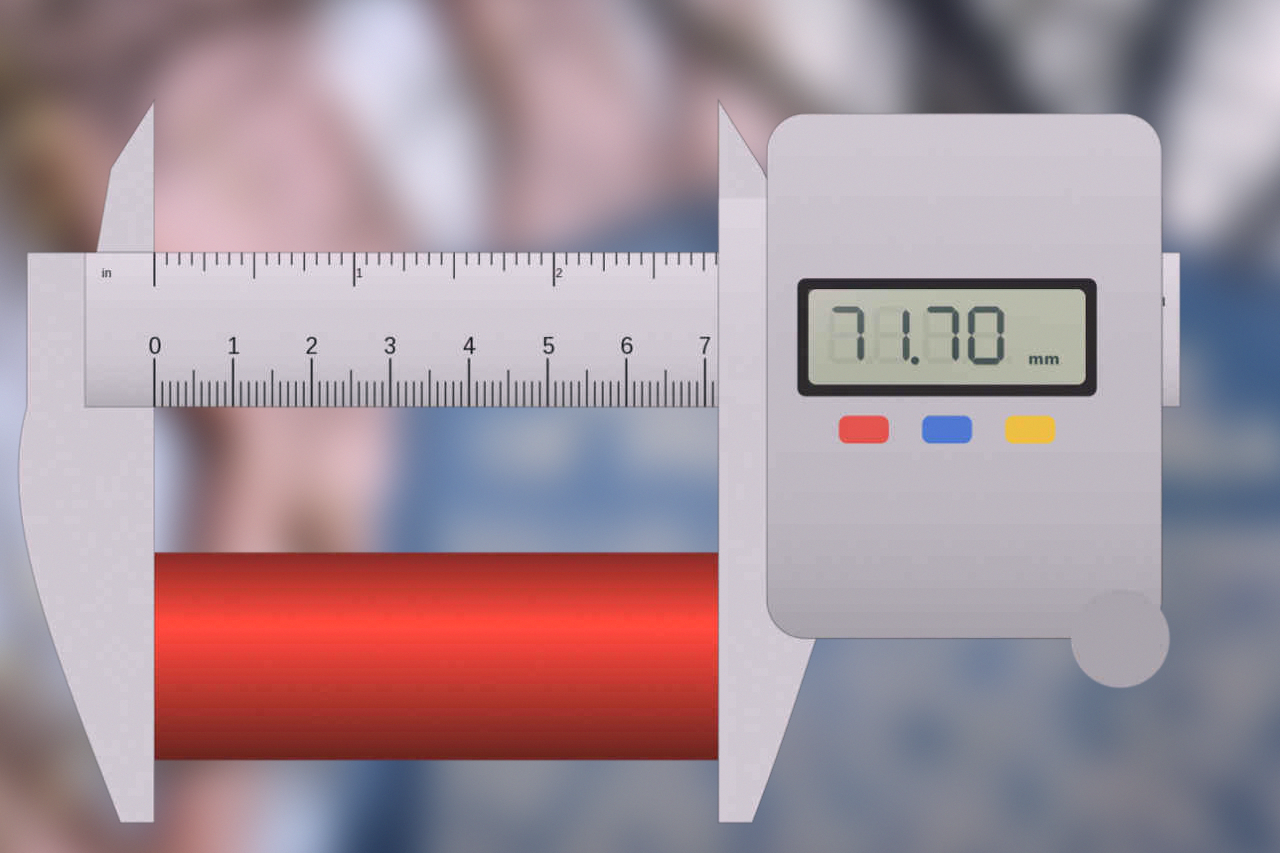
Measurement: 71.70 mm
